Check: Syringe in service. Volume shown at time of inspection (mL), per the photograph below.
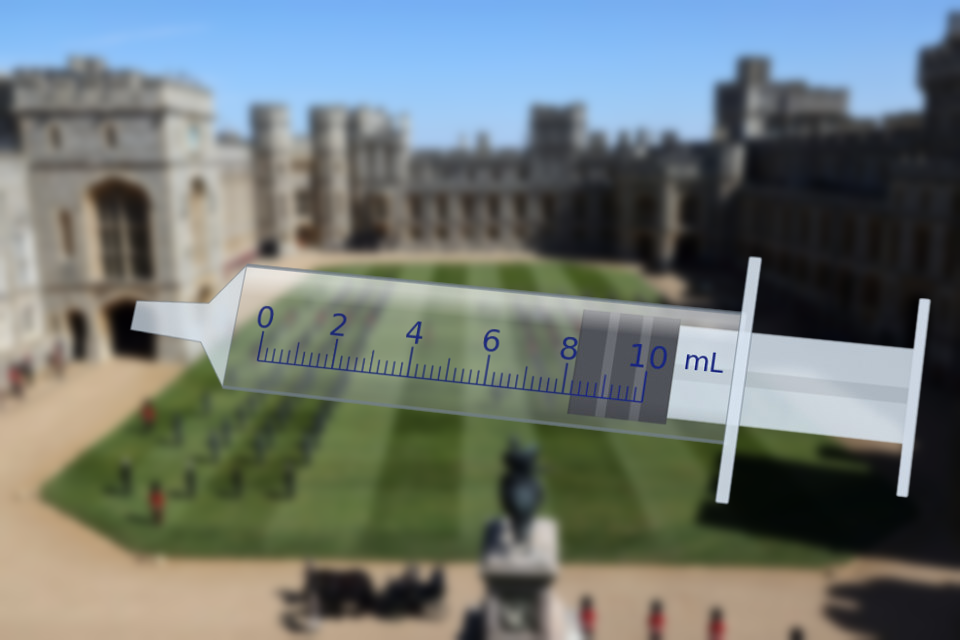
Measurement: 8.2 mL
